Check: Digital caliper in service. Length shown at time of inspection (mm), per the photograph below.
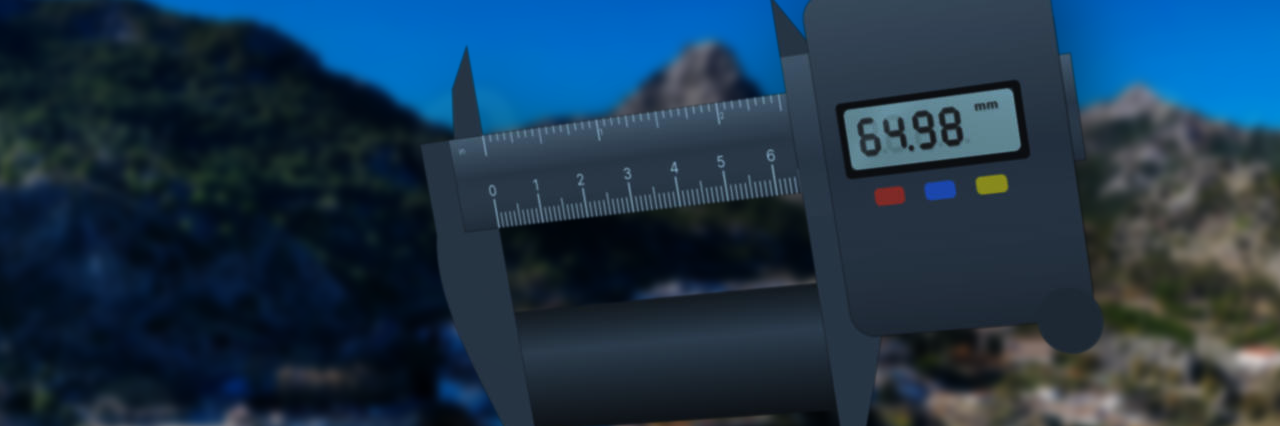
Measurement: 64.98 mm
